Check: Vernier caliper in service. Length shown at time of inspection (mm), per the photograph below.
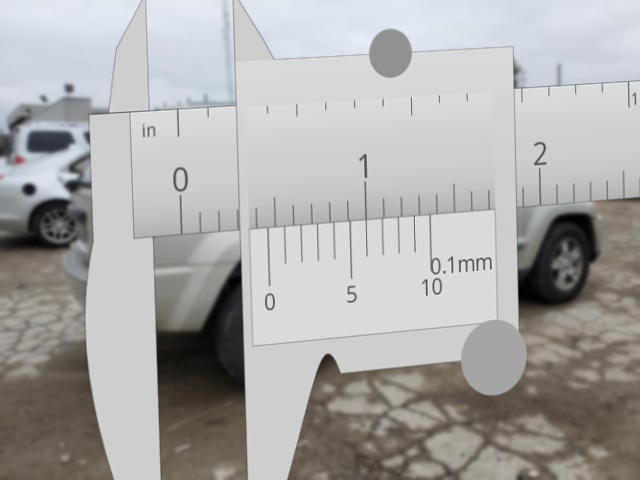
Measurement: 4.6 mm
